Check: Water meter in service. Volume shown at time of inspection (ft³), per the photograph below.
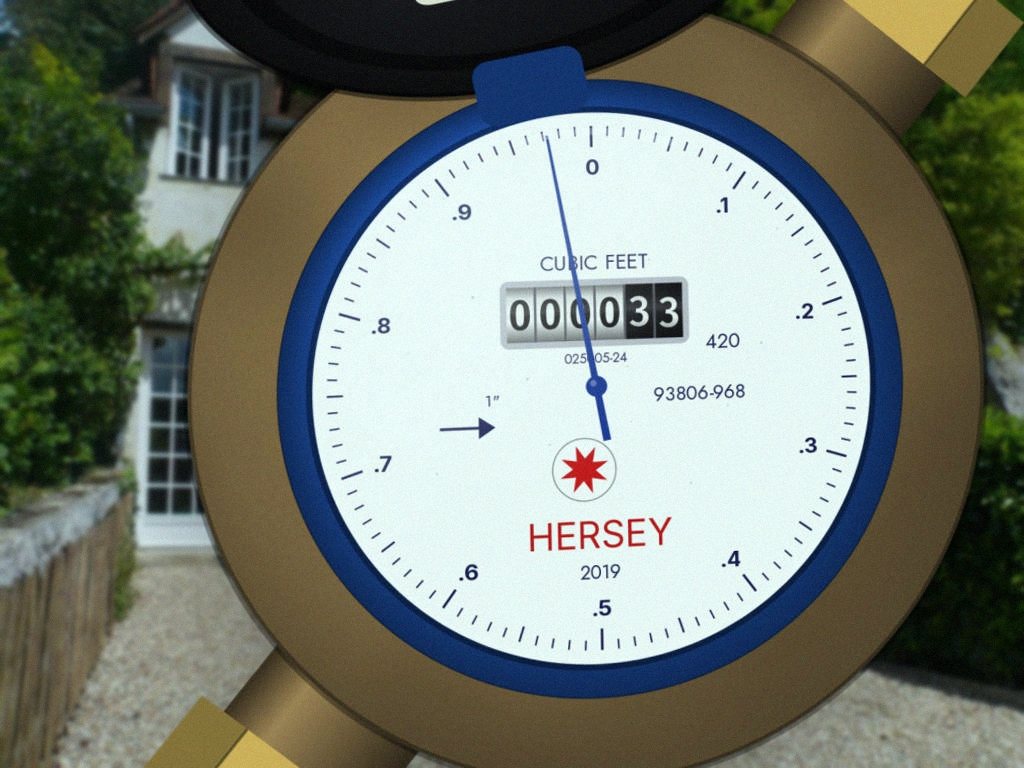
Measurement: 32.97 ft³
